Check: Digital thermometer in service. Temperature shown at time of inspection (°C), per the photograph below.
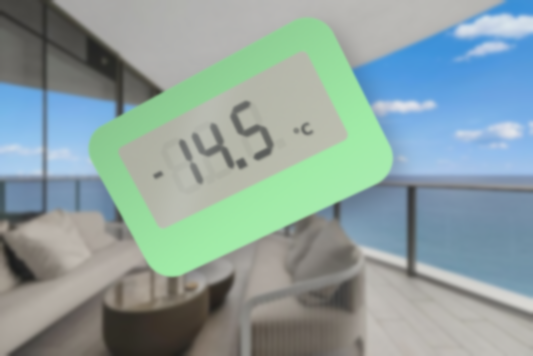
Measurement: -14.5 °C
